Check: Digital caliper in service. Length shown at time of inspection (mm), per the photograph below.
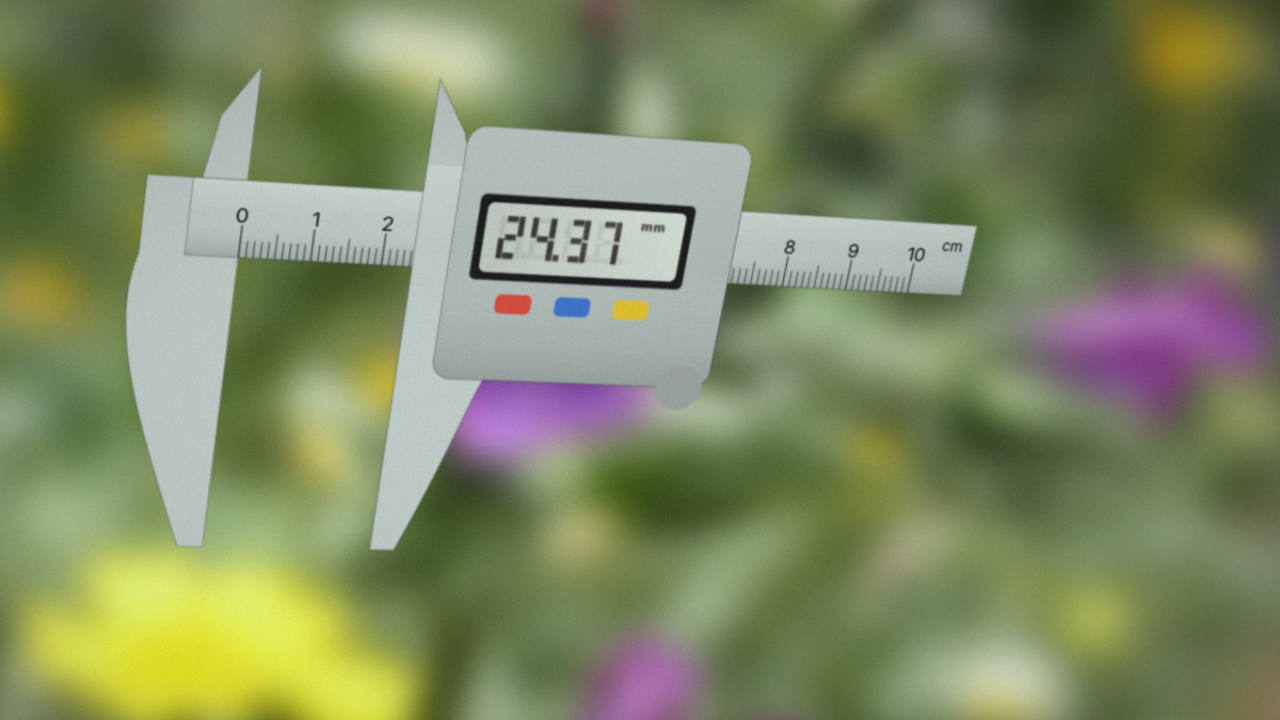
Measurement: 24.37 mm
